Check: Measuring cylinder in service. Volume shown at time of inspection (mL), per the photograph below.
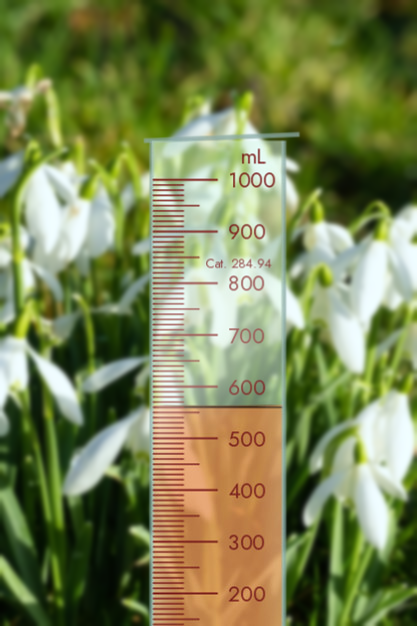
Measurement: 560 mL
